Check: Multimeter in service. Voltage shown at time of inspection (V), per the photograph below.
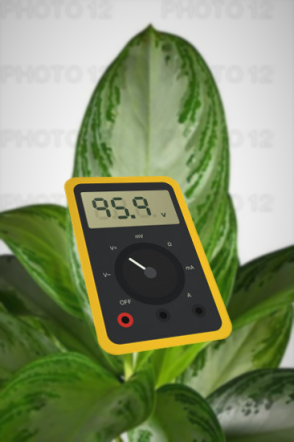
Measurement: 95.9 V
